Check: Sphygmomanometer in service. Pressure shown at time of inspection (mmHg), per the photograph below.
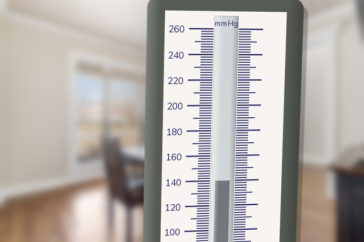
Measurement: 140 mmHg
